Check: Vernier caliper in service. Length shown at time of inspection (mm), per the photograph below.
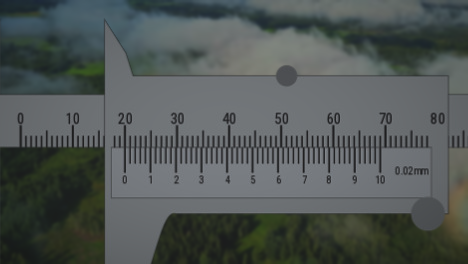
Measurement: 20.0 mm
